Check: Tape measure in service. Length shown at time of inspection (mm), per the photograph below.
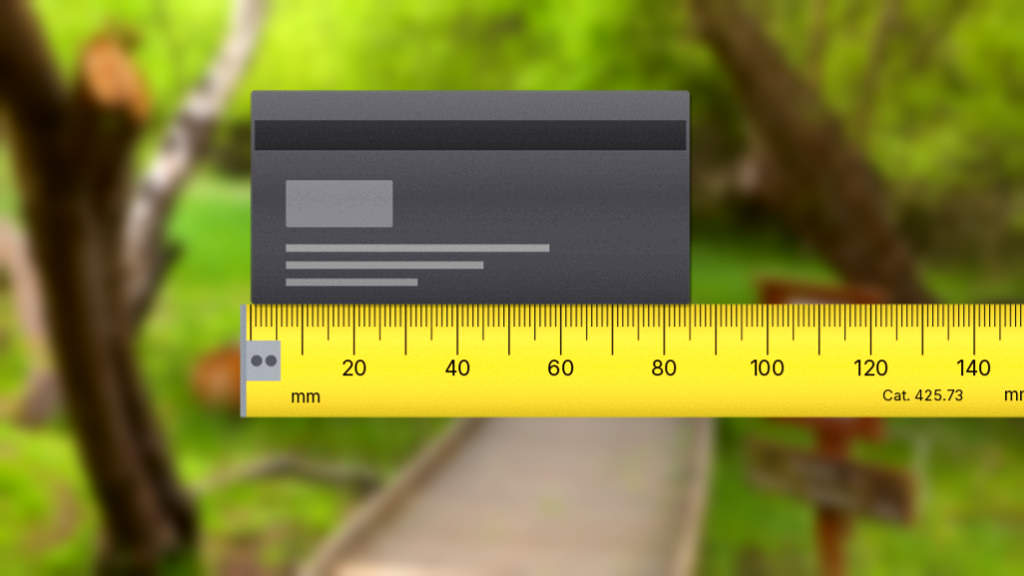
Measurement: 85 mm
